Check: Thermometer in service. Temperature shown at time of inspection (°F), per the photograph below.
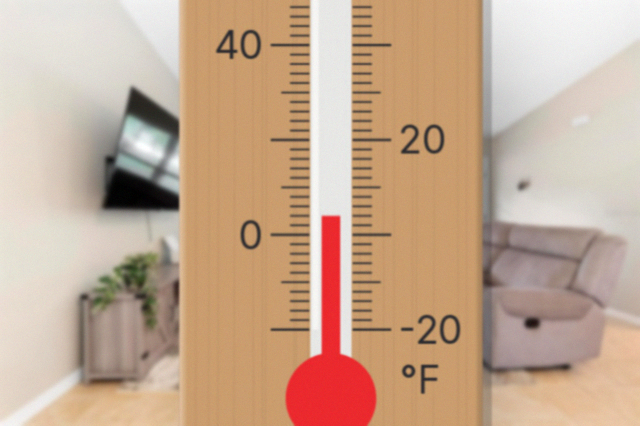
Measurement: 4 °F
